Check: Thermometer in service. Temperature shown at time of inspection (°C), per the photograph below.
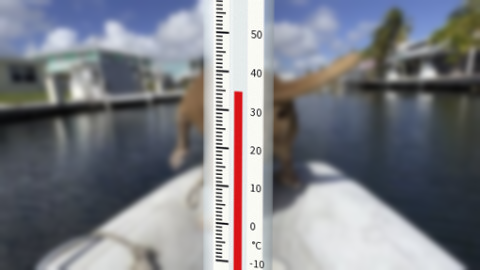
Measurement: 35 °C
